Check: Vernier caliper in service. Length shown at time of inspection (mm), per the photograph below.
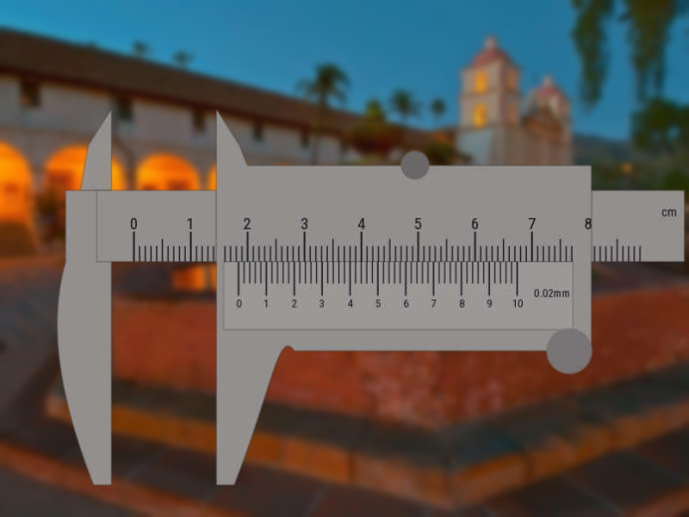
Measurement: 18.4 mm
